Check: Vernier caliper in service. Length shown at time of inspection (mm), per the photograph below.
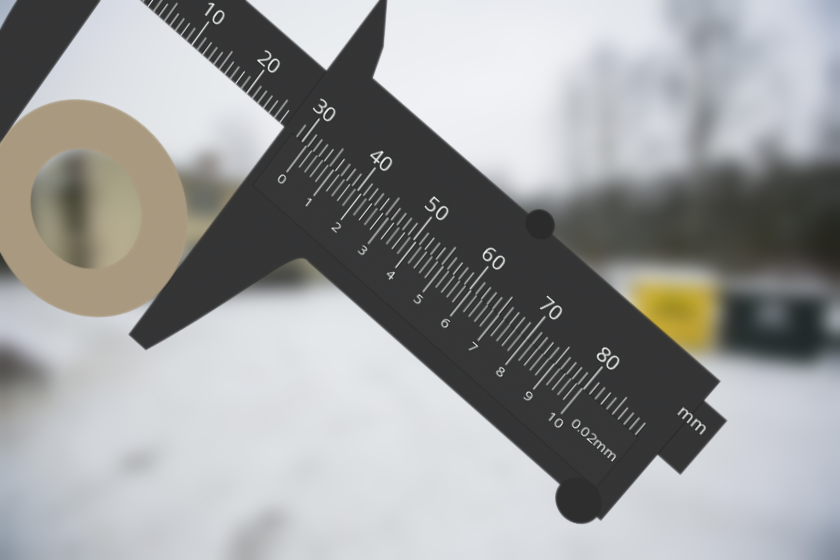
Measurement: 30.8 mm
